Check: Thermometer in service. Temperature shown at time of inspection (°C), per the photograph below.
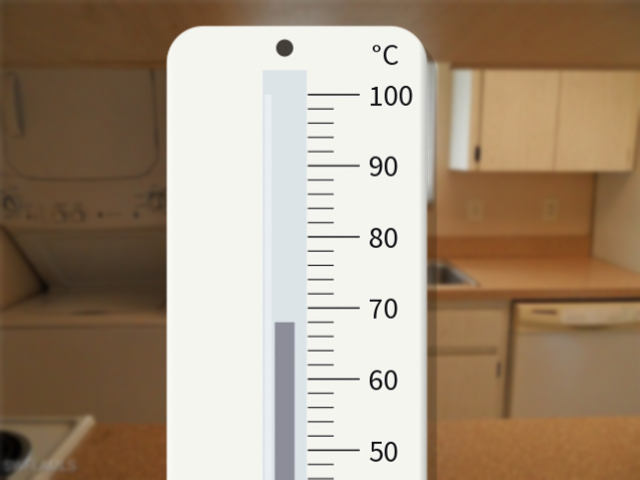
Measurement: 68 °C
